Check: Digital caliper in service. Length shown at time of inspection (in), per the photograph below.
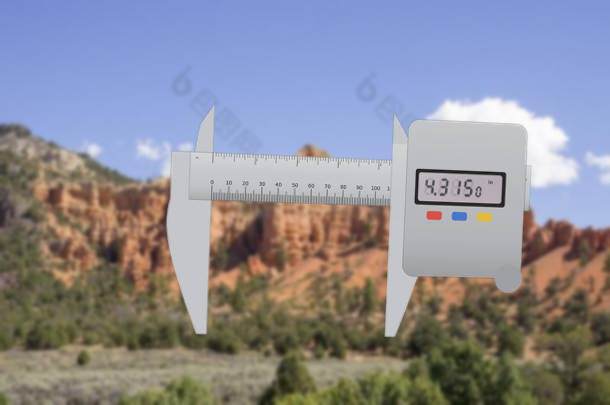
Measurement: 4.3150 in
